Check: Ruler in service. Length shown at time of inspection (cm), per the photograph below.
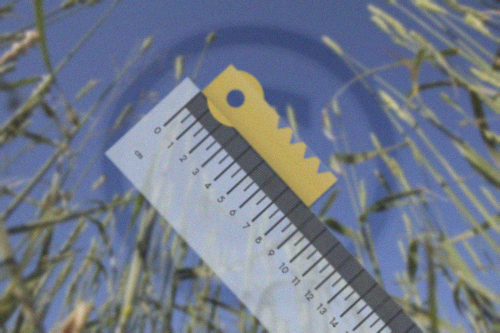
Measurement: 8.5 cm
